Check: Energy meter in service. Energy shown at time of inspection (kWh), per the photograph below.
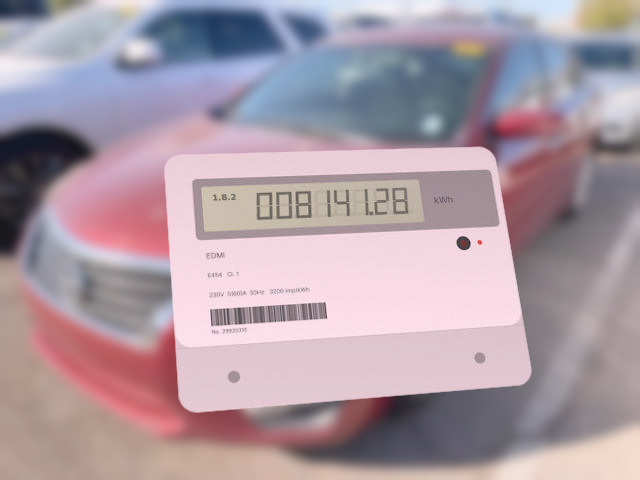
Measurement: 8141.28 kWh
